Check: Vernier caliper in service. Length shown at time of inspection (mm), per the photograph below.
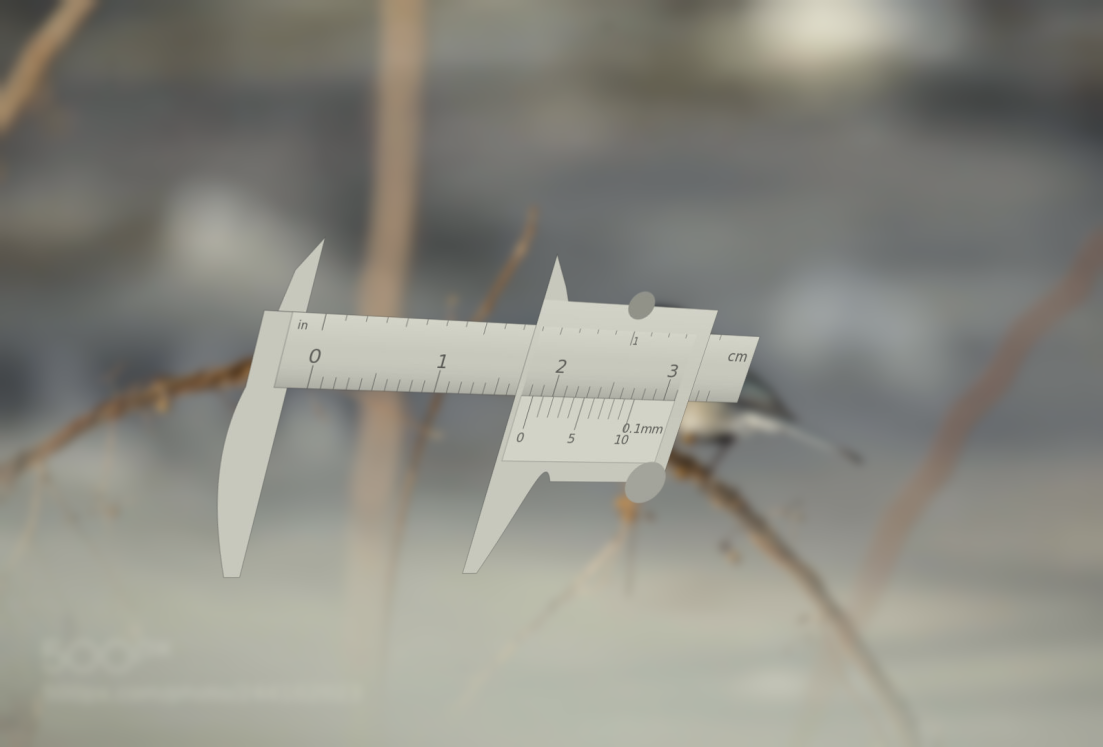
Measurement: 18.3 mm
